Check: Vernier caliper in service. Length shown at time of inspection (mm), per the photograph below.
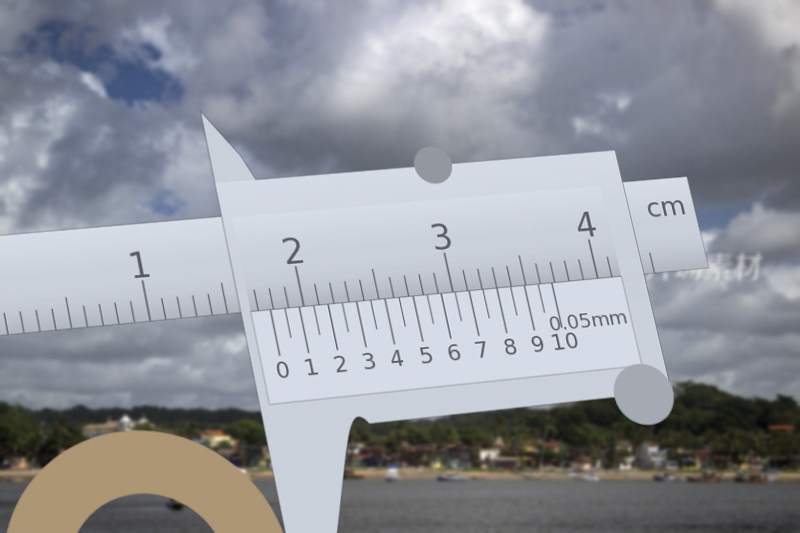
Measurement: 17.8 mm
